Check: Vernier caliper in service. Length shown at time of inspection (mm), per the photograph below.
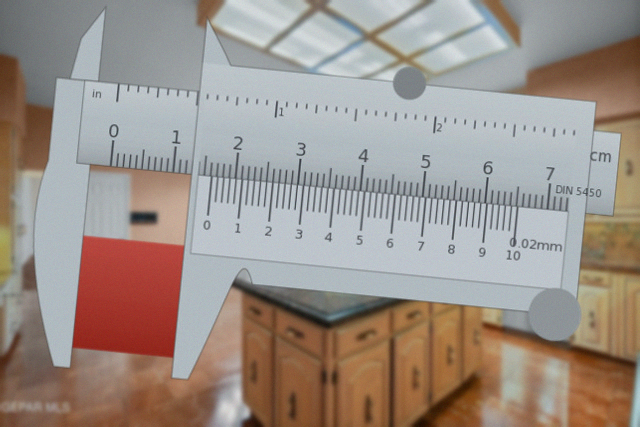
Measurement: 16.2 mm
